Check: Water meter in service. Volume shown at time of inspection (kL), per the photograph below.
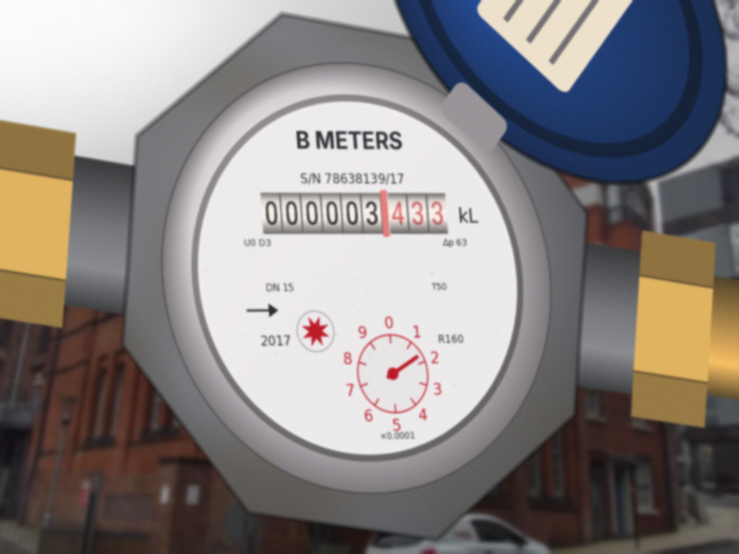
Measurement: 3.4331 kL
